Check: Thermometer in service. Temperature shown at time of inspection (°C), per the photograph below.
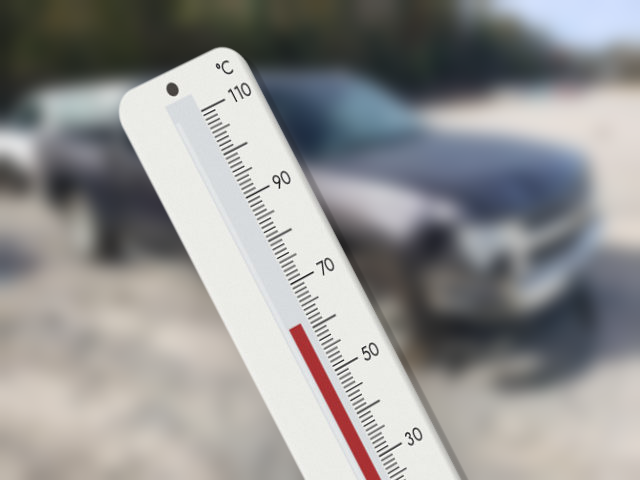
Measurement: 62 °C
